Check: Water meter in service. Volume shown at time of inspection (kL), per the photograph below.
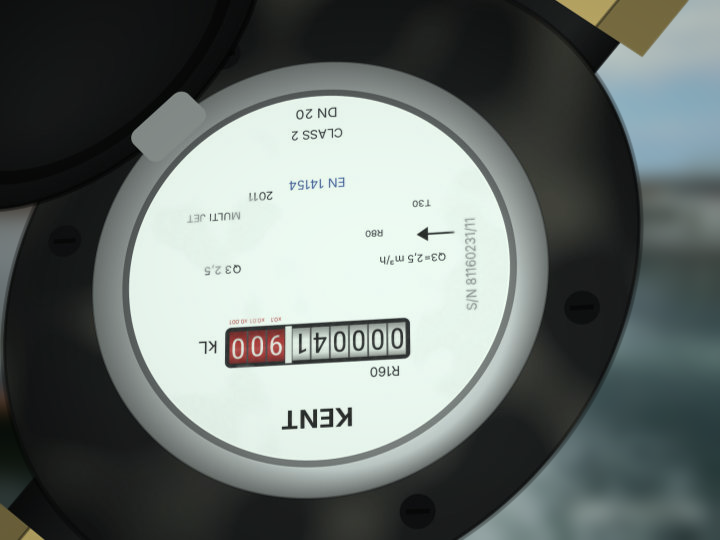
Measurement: 41.900 kL
